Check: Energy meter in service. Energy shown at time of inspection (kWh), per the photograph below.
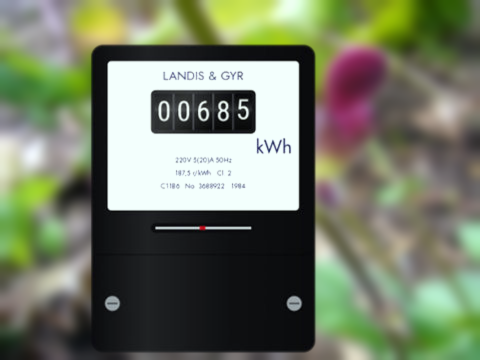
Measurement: 685 kWh
